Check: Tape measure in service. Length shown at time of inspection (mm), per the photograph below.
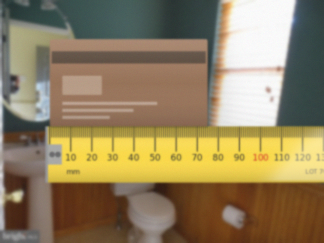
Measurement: 75 mm
